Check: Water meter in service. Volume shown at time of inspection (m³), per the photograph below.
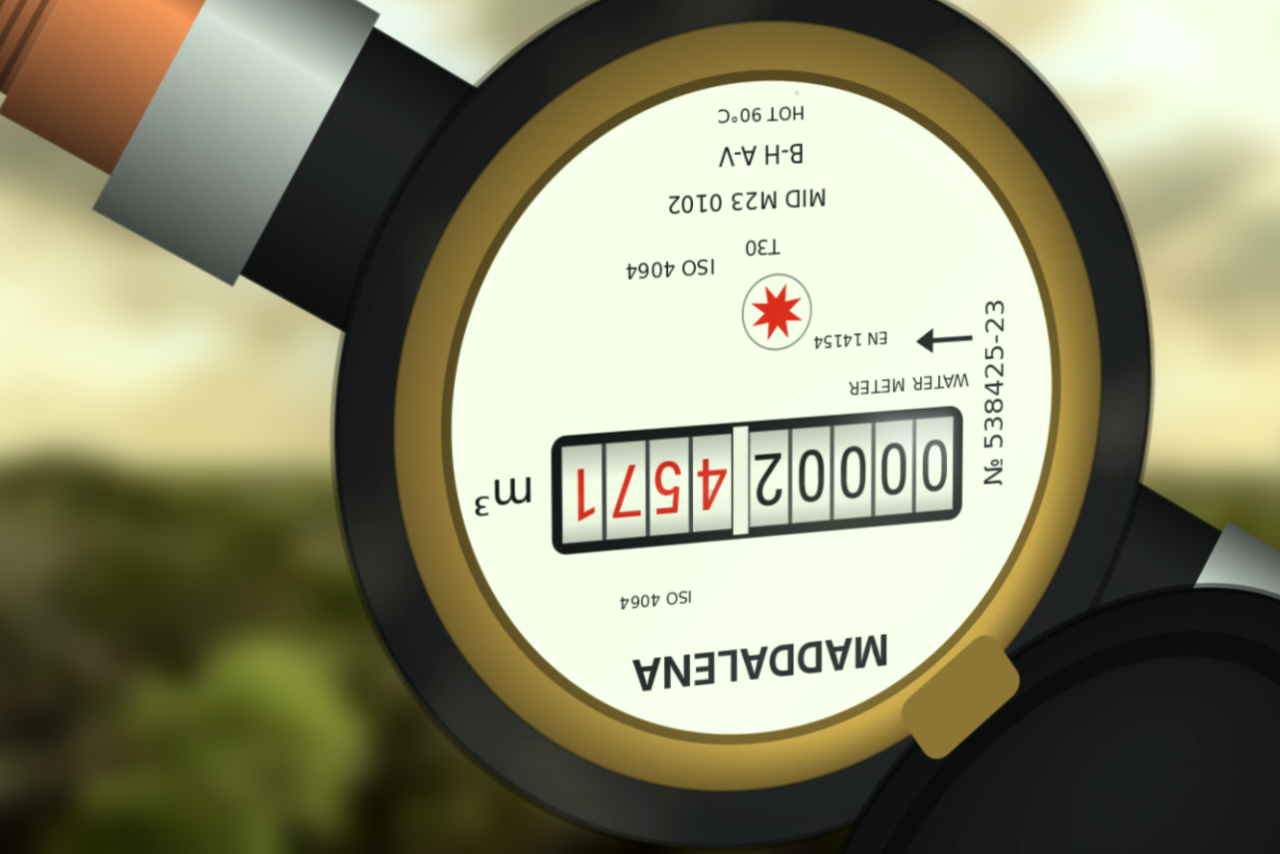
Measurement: 2.4571 m³
